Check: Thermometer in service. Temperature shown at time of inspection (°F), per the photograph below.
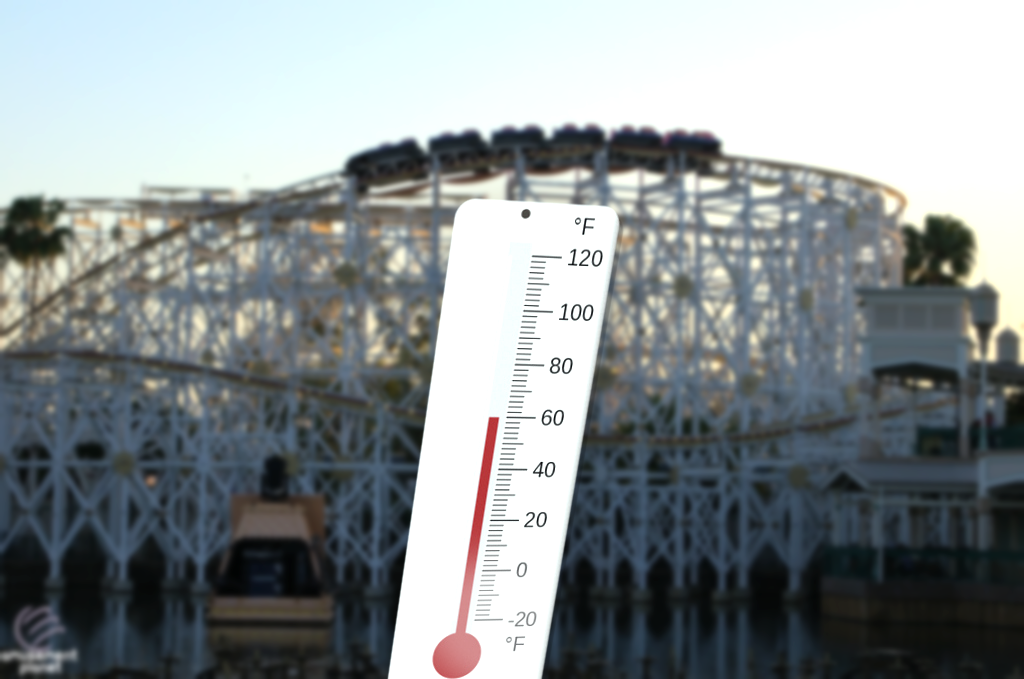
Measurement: 60 °F
